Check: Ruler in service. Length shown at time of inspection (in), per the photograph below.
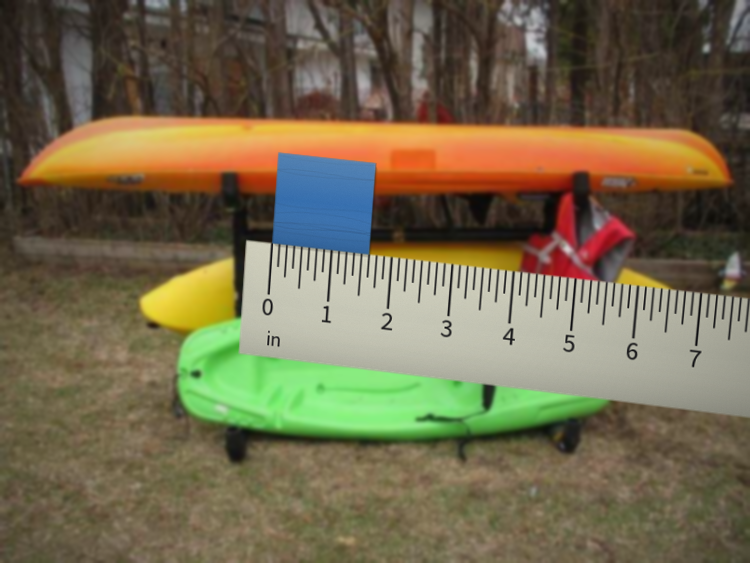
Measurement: 1.625 in
